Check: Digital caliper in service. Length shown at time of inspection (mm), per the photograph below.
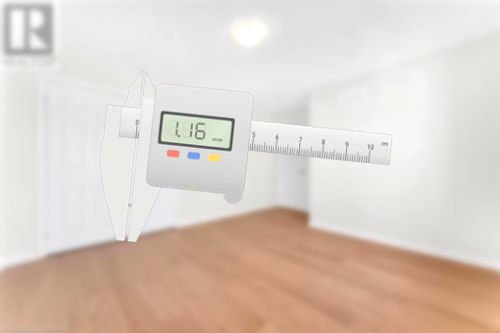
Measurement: 1.16 mm
